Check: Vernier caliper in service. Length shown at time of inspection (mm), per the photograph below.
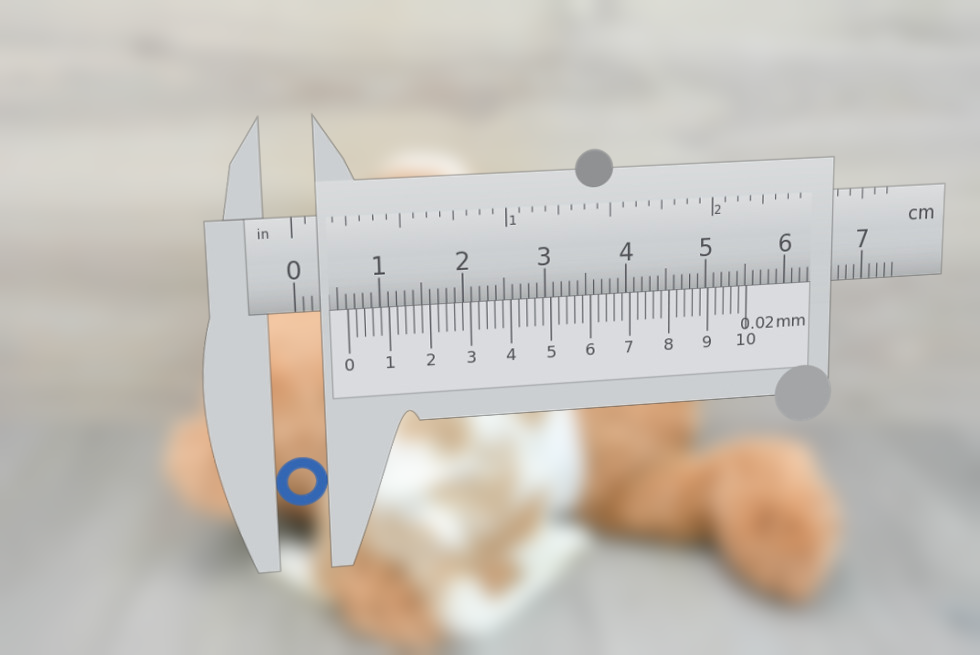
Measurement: 6.2 mm
